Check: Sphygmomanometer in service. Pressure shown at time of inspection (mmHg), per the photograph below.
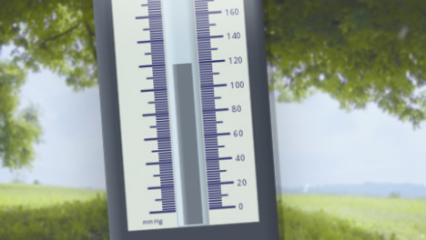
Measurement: 120 mmHg
